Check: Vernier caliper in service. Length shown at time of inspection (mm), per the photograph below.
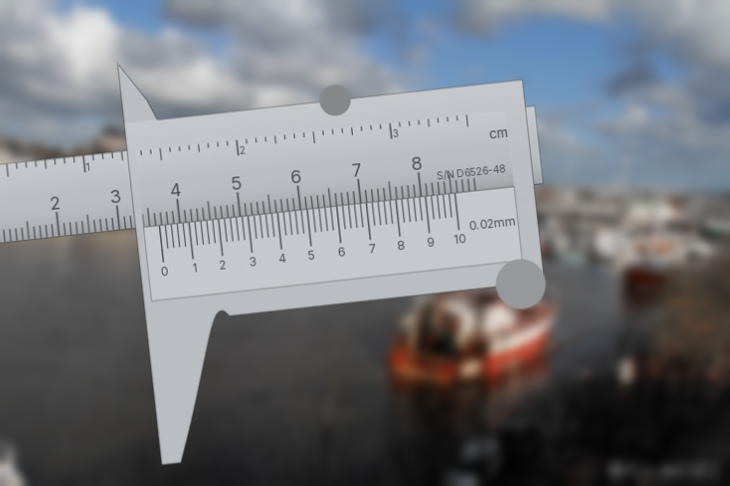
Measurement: 36.6 mm
